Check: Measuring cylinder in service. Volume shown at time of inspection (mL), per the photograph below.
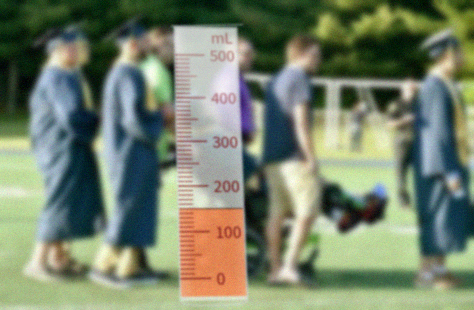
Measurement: 150 mL
